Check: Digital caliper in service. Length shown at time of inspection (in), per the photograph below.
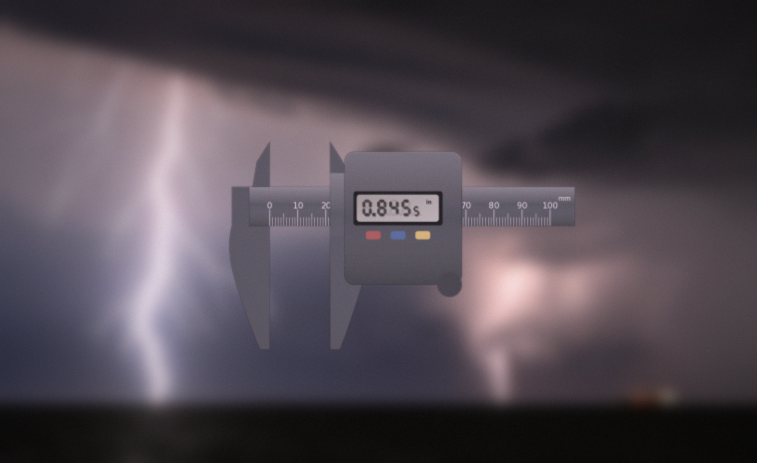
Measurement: 0.8455 in
